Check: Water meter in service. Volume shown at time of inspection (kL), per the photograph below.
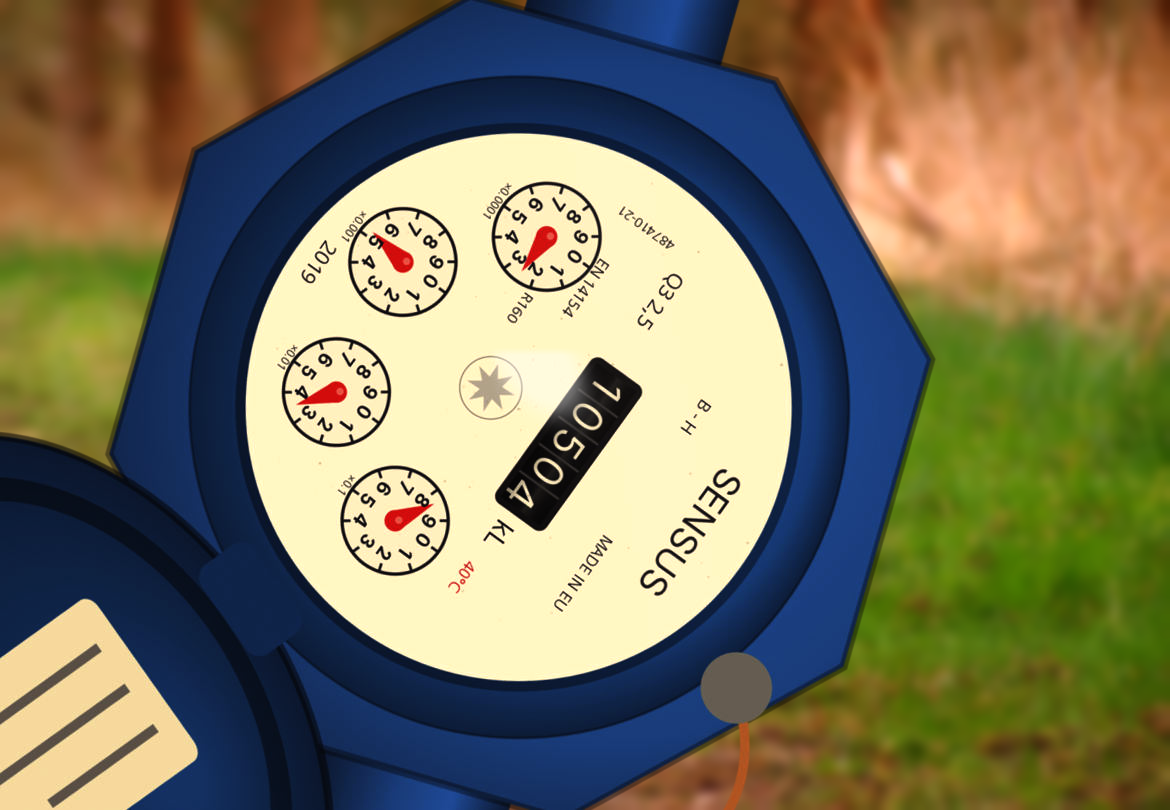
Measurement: 10503.8352 kL
